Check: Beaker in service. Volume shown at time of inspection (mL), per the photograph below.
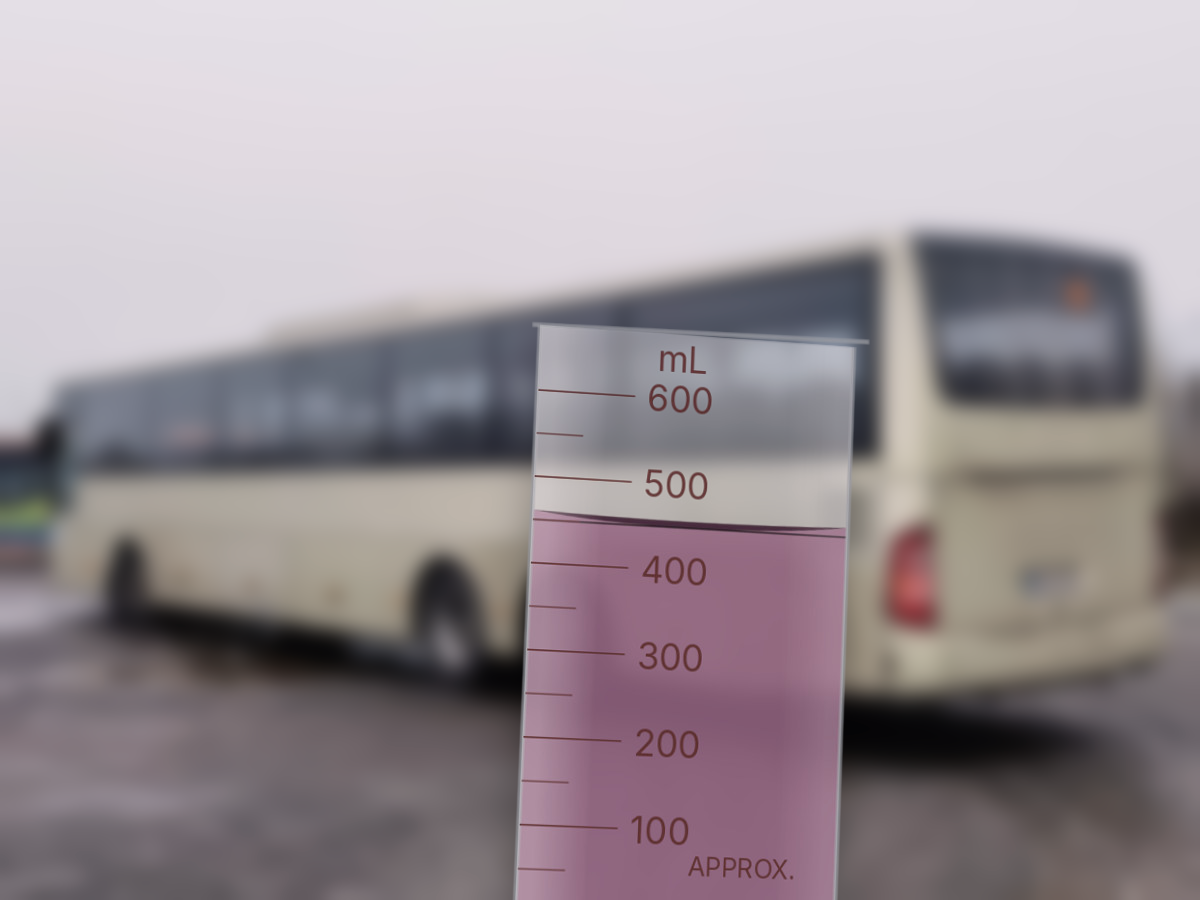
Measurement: 450 mL
